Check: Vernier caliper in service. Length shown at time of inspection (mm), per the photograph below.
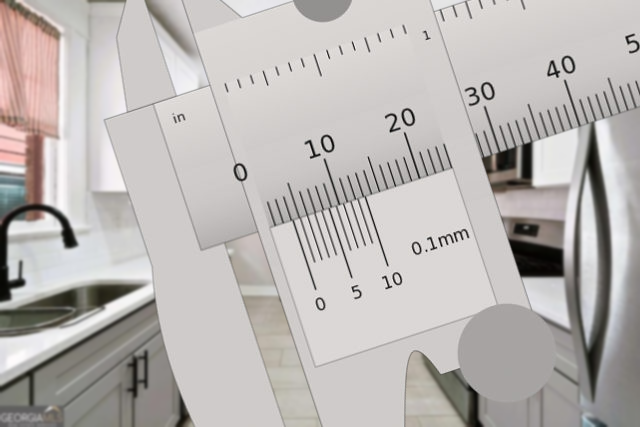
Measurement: 4.2 mm
